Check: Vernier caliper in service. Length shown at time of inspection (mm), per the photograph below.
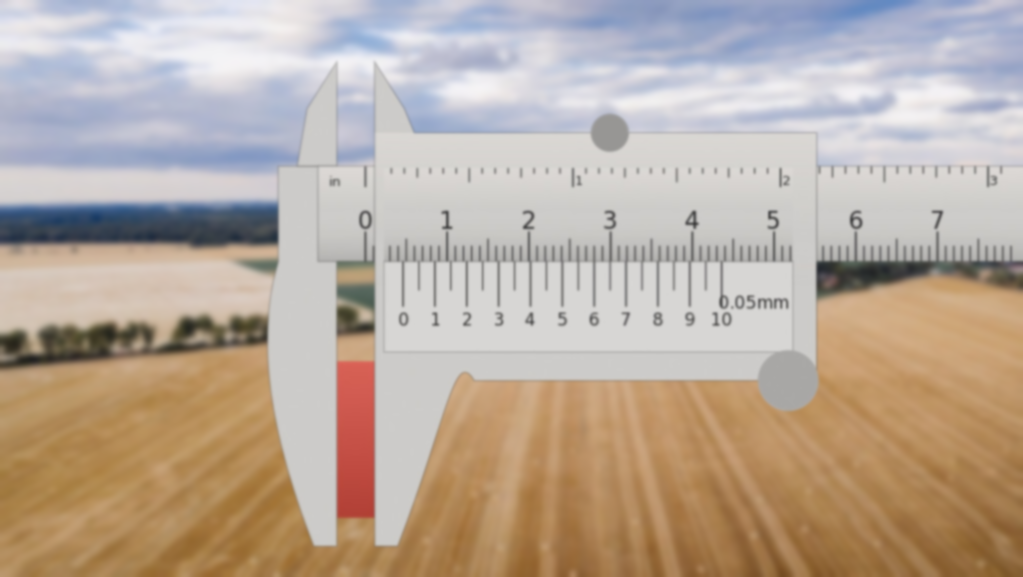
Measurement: 4.6 mm
